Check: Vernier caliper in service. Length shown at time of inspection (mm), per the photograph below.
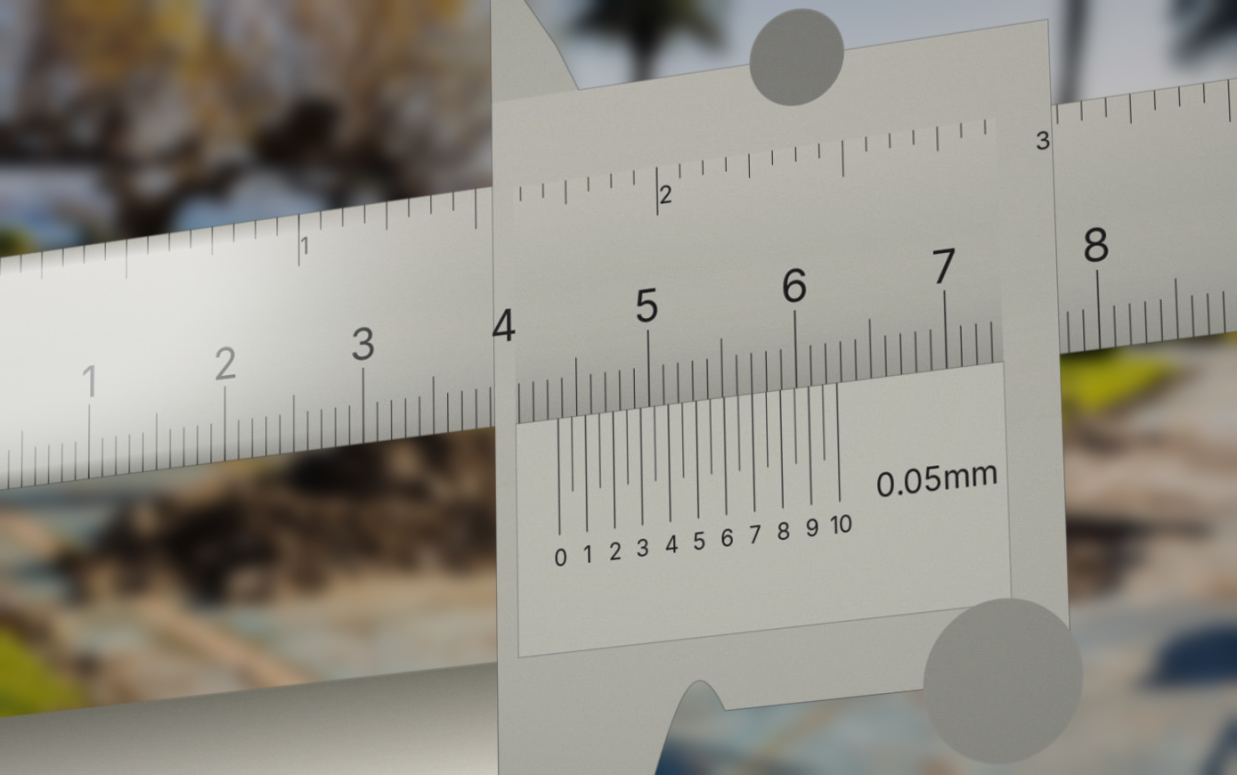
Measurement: 43.7 mm
